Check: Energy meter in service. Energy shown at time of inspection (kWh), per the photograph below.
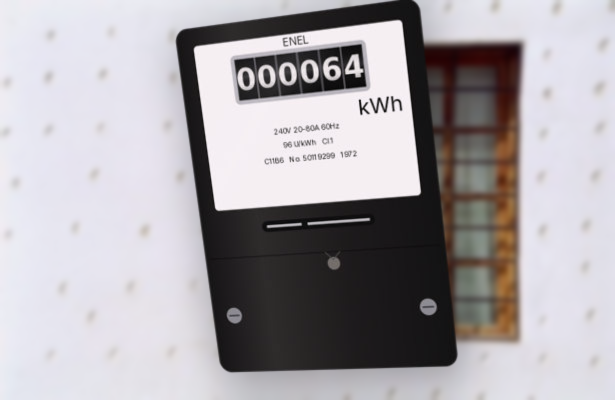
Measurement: 64 kWh
